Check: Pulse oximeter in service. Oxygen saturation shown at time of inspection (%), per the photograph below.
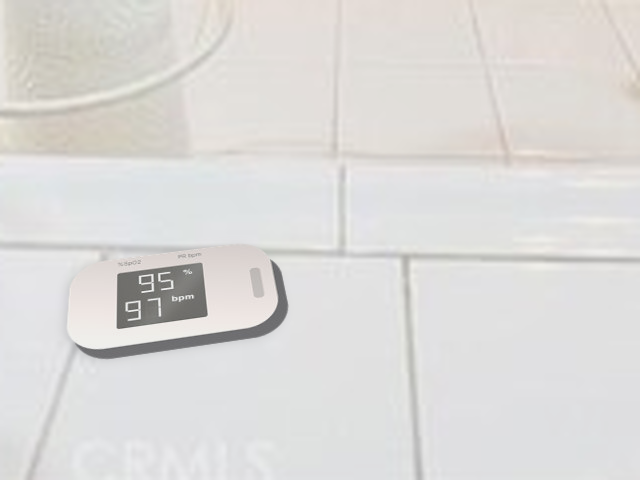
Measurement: 95 %
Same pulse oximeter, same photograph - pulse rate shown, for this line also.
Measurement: 97 bpm
